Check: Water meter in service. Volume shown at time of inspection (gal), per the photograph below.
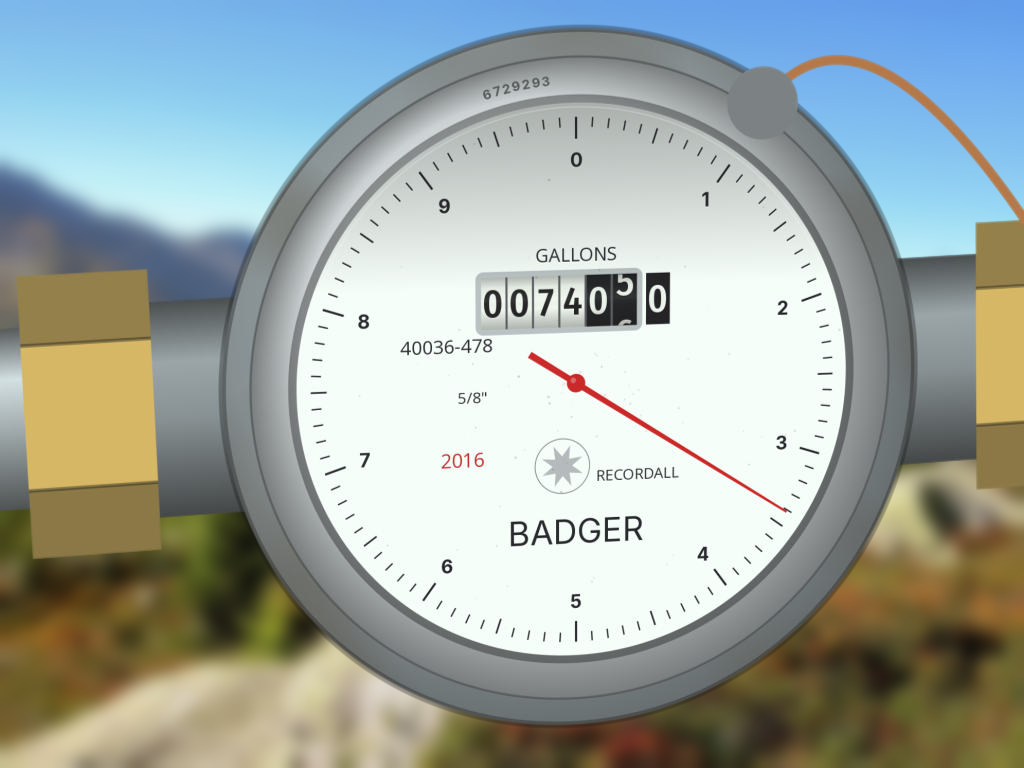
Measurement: 74053.4 gal
